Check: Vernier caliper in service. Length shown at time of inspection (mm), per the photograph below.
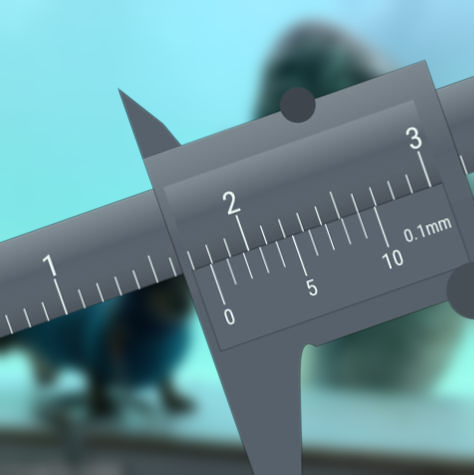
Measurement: 17.9 mm
